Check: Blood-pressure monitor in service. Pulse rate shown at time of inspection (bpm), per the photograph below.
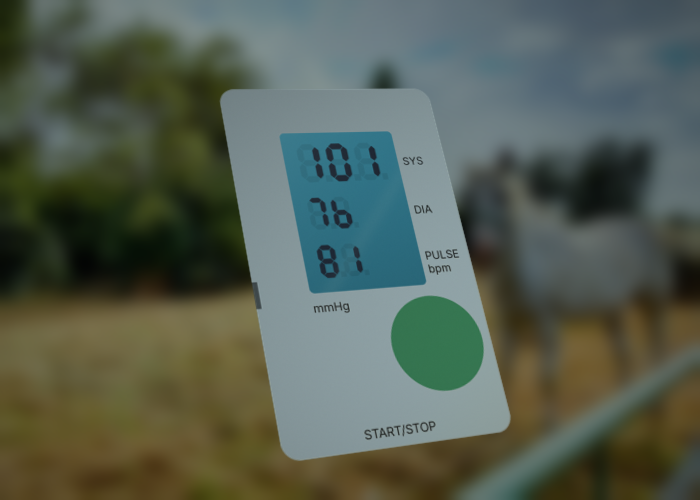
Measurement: 81 bpm
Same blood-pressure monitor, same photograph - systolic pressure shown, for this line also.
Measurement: 101 mmHg
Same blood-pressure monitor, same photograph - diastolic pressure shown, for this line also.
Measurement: 76 mmHg
